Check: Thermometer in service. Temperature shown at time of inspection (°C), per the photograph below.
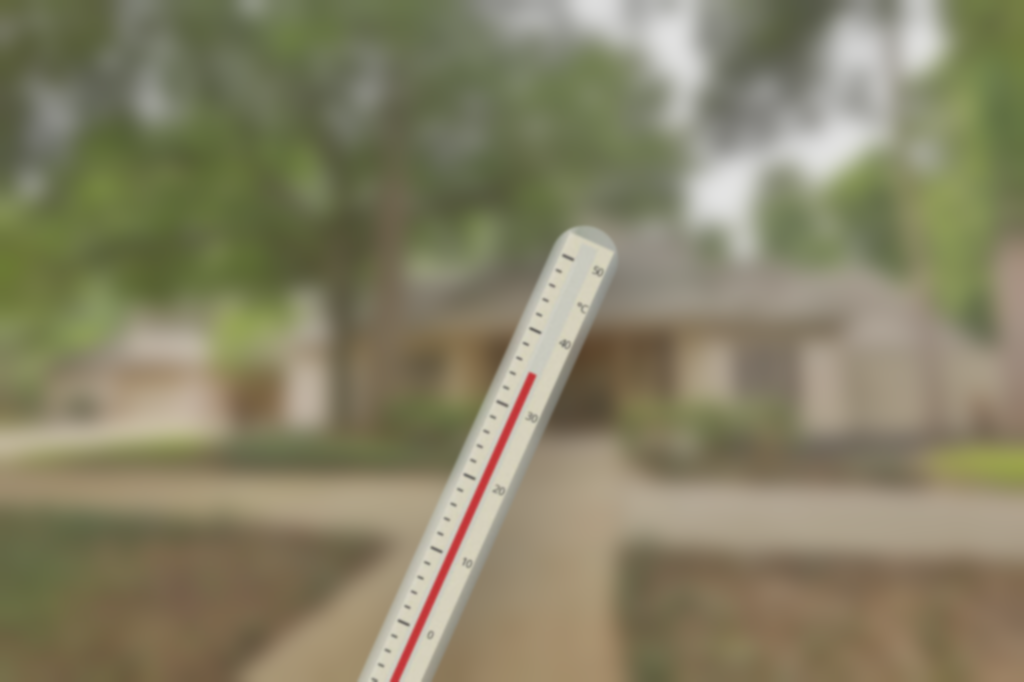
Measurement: 35 °C
